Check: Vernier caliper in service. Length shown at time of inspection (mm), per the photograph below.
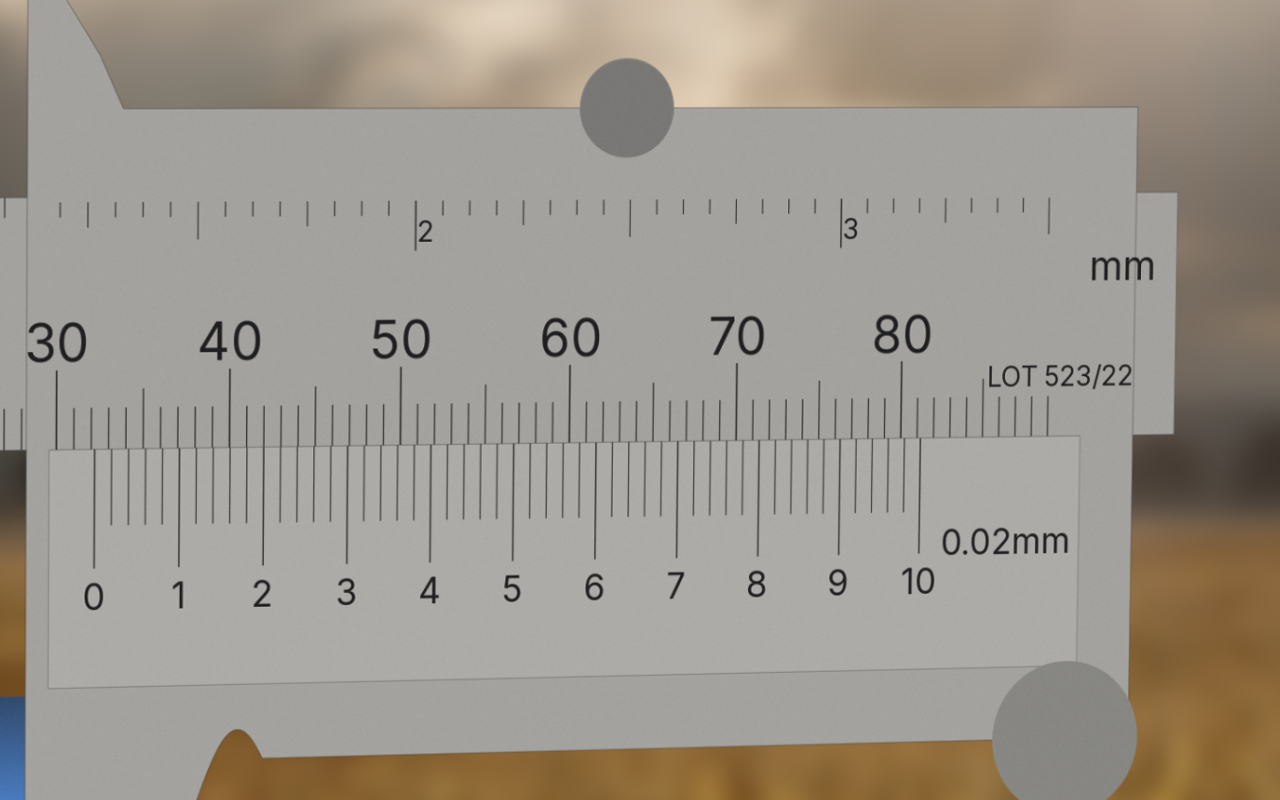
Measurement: 32.2 mm
